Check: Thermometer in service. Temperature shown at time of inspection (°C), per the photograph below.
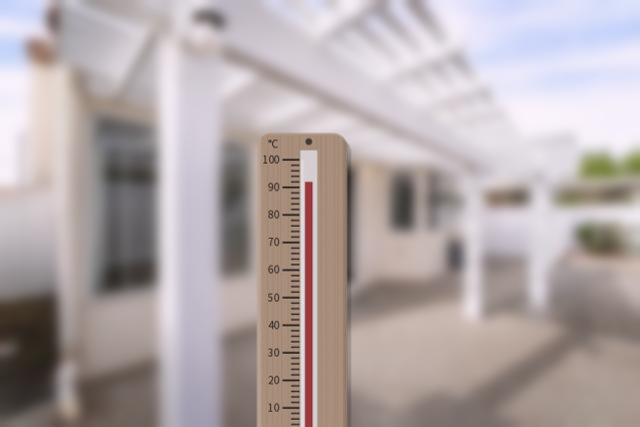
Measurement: 92 °C
